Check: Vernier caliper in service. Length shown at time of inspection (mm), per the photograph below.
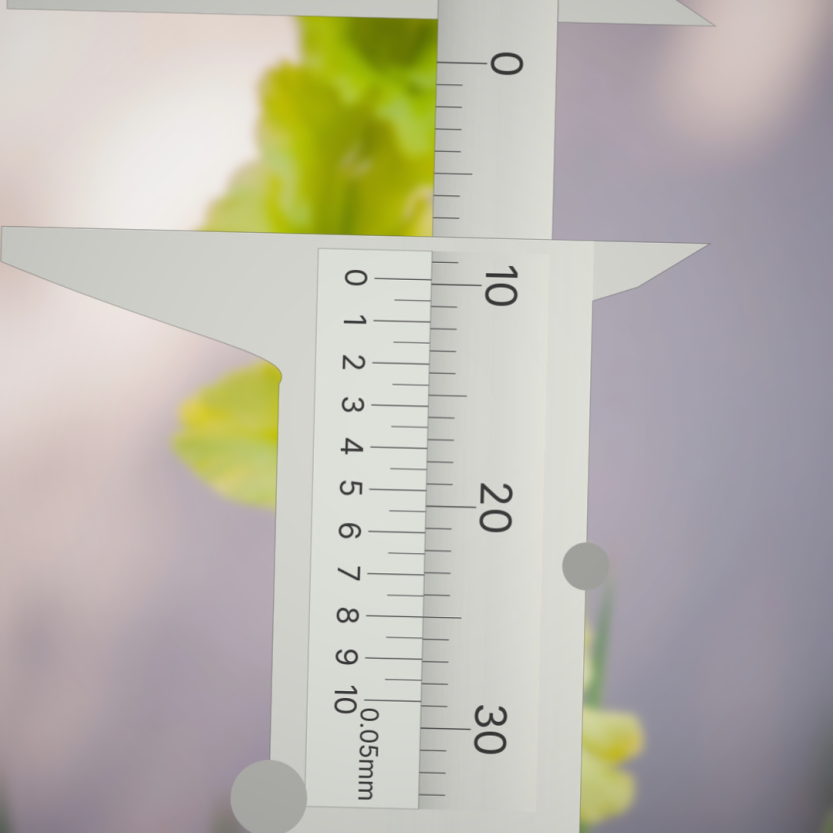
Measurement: 9.80 mm
